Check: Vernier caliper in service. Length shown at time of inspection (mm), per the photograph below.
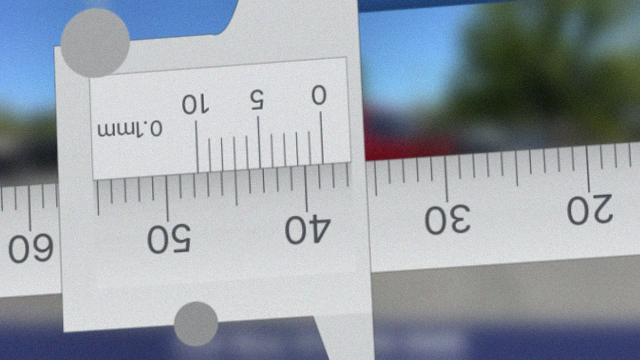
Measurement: 38.7 mm
